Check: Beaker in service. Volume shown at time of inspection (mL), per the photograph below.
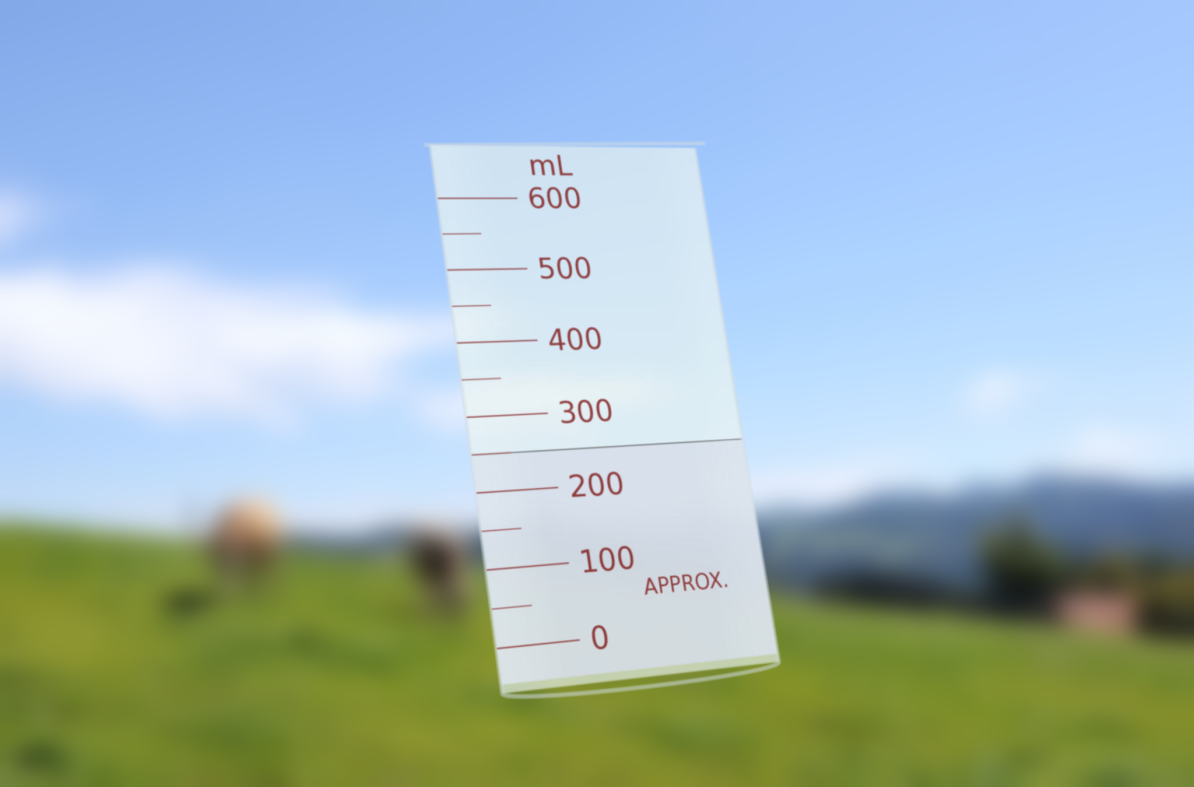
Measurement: 250 mL
